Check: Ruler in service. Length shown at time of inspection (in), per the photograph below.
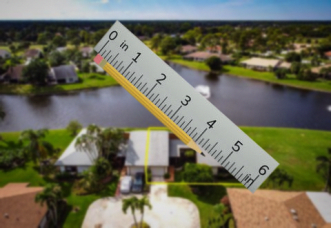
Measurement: 4.5 in
